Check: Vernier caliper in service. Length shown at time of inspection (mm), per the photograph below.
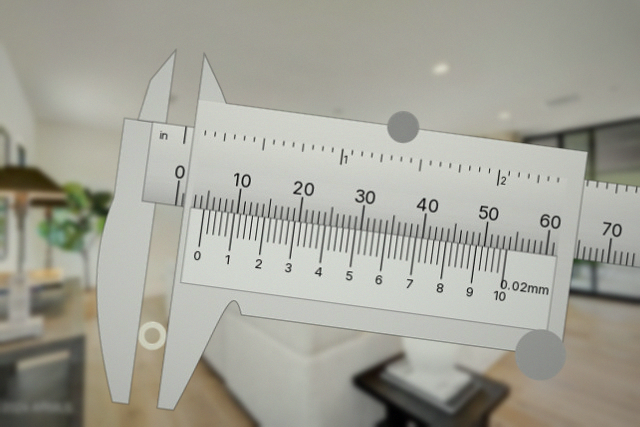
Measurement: 4.6 mm
